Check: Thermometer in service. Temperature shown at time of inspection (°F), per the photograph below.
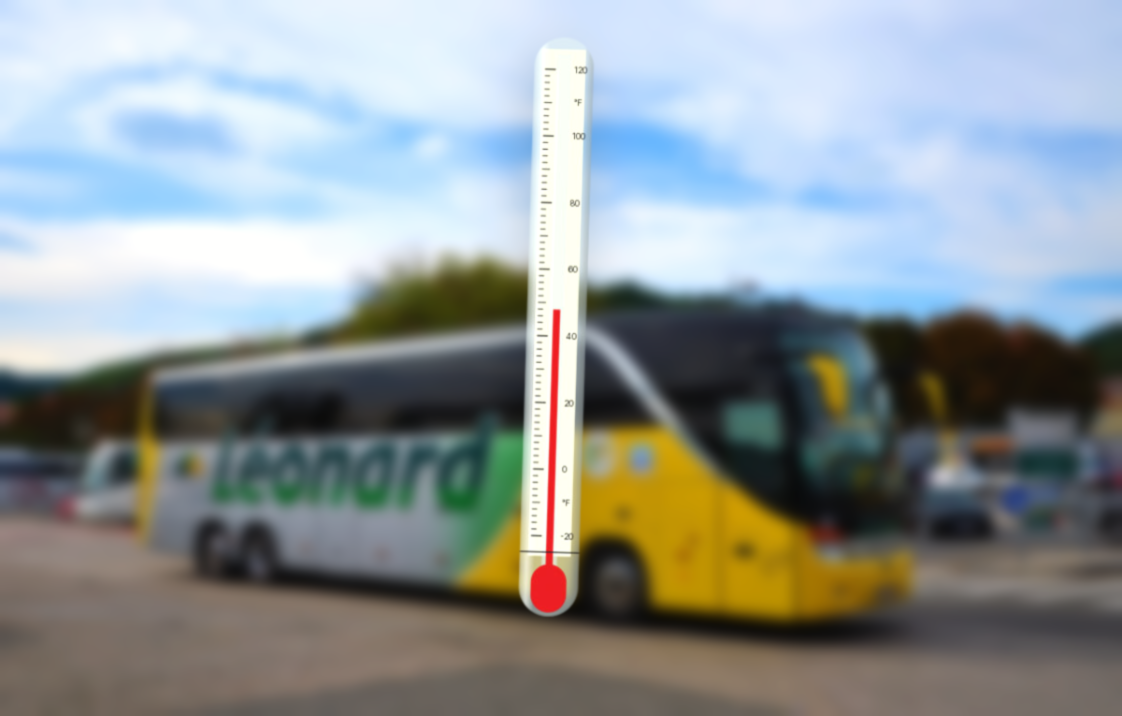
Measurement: 48 °F
